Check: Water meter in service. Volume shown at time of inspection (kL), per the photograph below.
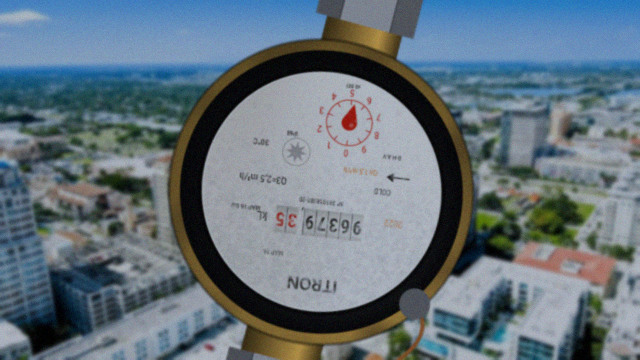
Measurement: 96379.355 kL
